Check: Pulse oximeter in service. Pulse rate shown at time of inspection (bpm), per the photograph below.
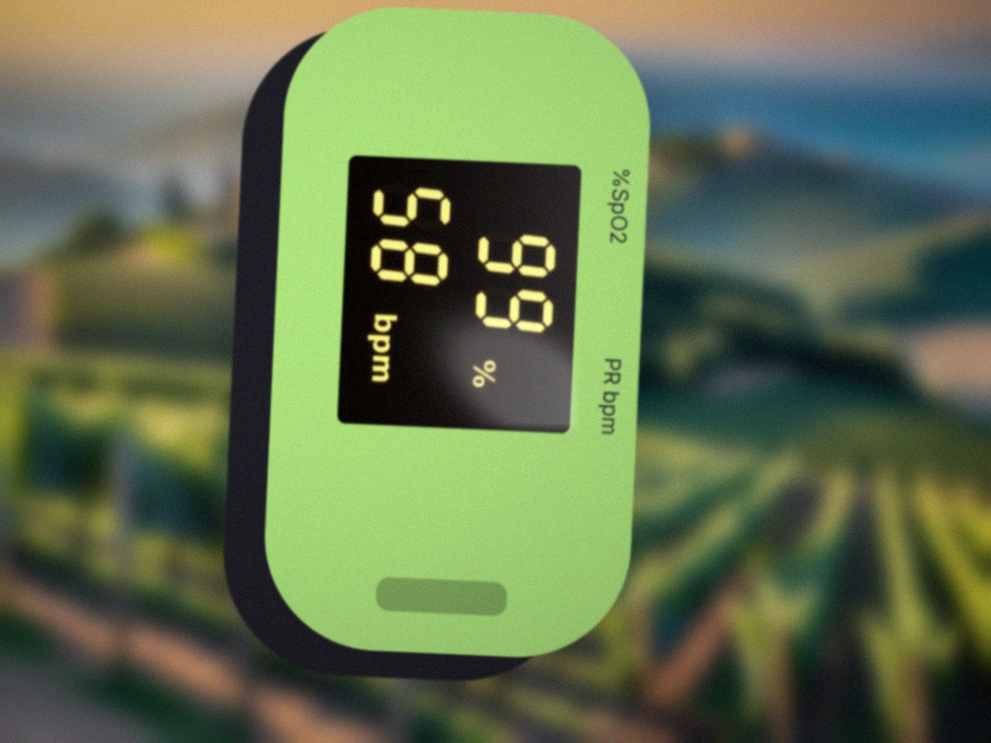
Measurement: 58 bpm
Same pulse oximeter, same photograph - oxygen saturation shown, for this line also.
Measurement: 99 %
